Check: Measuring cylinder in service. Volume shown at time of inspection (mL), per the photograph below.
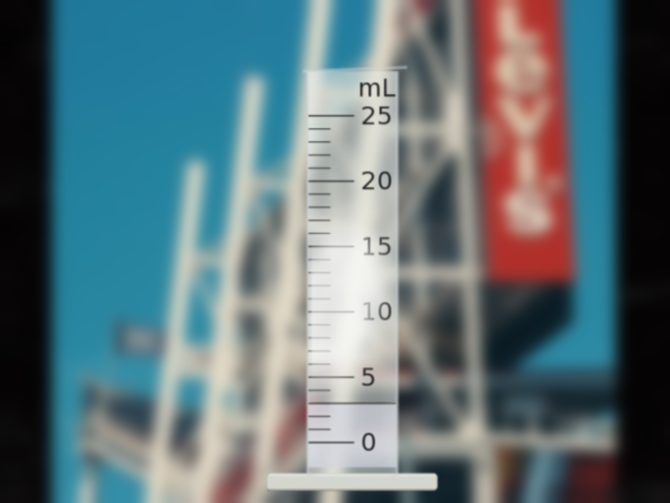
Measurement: 3 mL
